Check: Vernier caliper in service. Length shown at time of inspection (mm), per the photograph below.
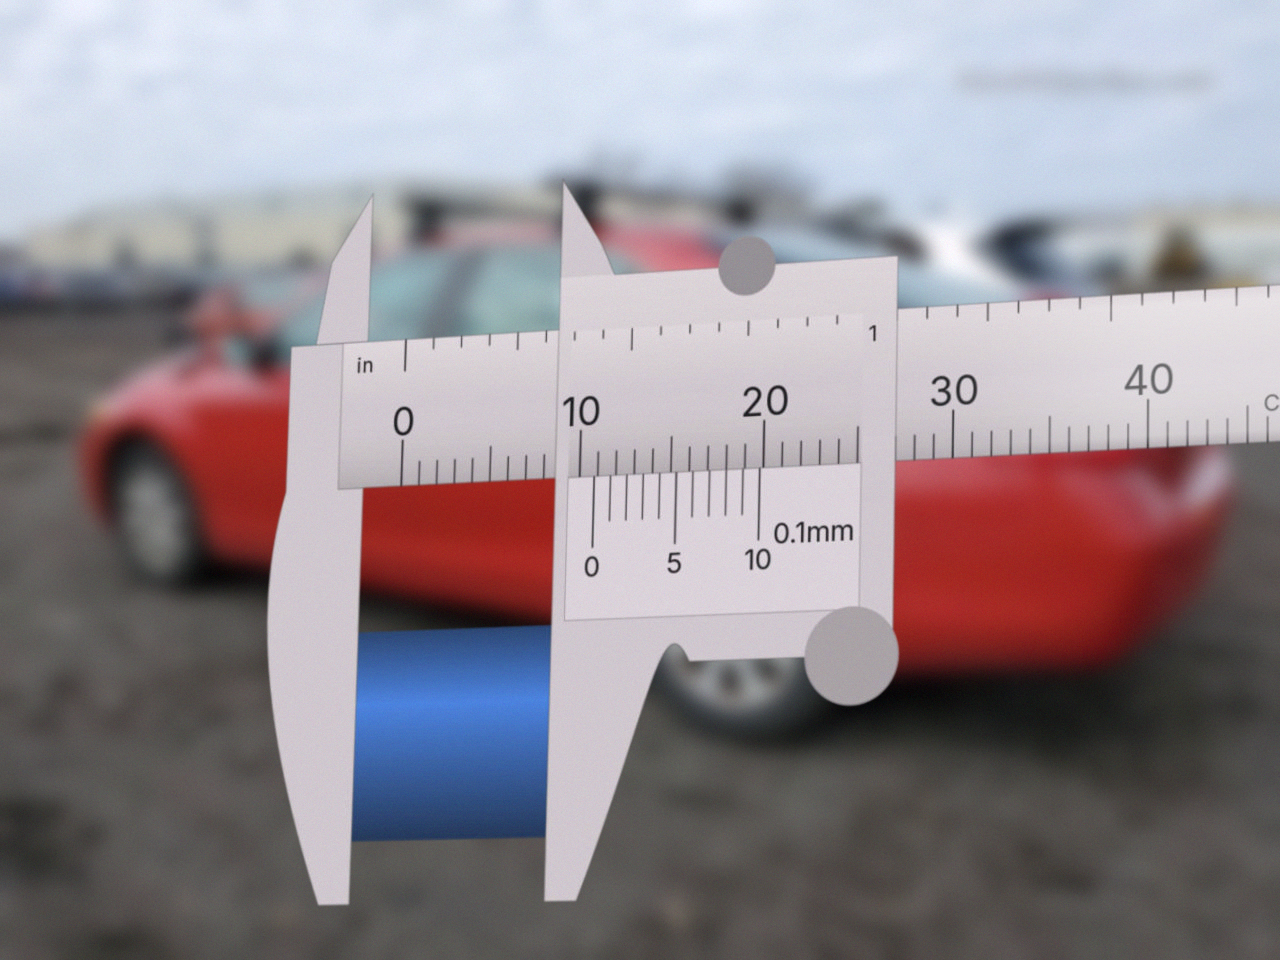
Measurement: 10.8 mm
